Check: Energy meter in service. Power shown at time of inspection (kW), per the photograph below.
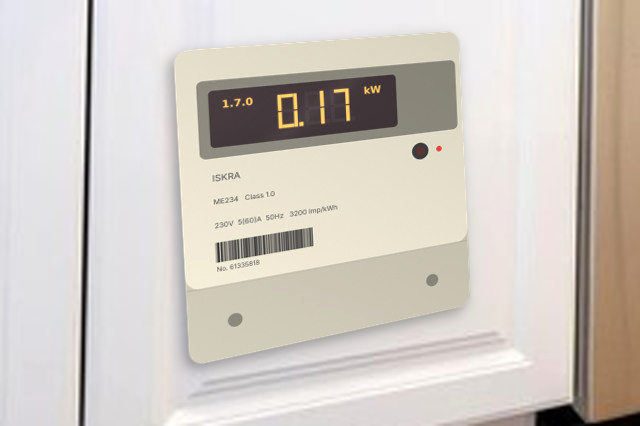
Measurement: 0.17 kW
